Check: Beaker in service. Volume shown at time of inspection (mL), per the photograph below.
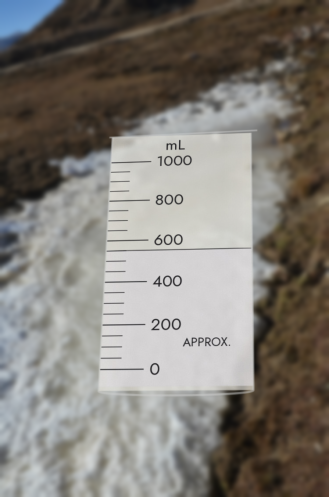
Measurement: 550 mL
